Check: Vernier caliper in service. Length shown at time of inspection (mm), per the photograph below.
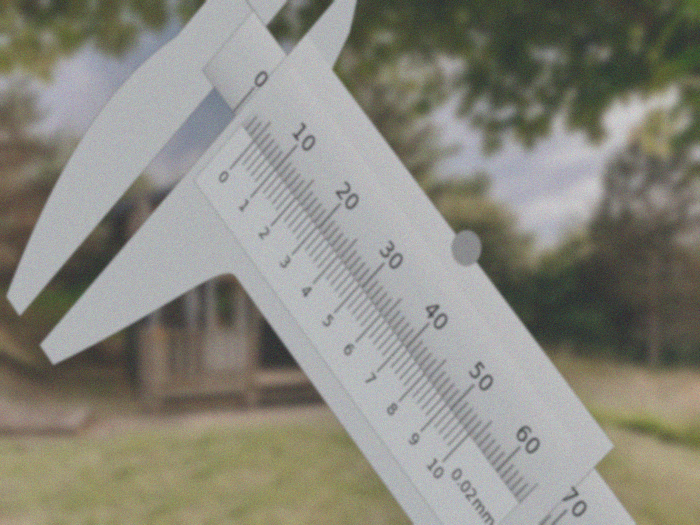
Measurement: 5.0 mm
